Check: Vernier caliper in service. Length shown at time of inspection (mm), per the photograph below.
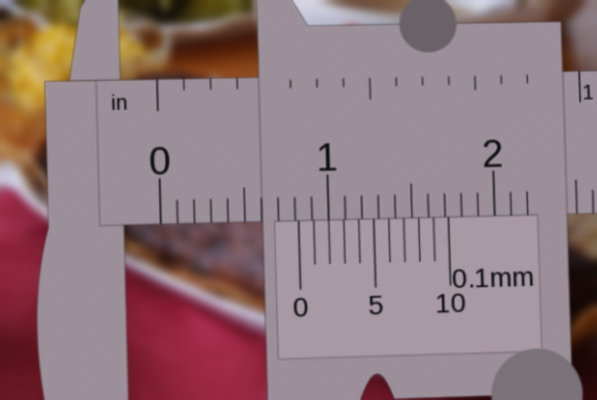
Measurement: 8.2 mm
